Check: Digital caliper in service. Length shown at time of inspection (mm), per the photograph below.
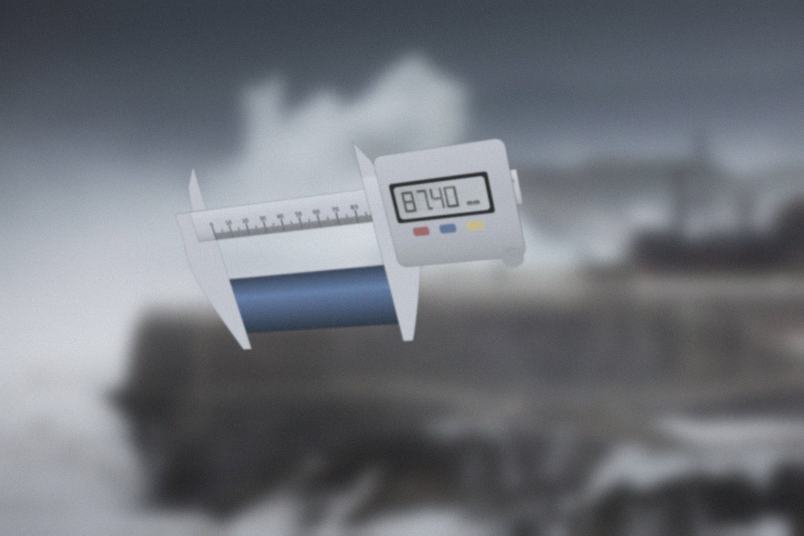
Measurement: 87.40 mm
